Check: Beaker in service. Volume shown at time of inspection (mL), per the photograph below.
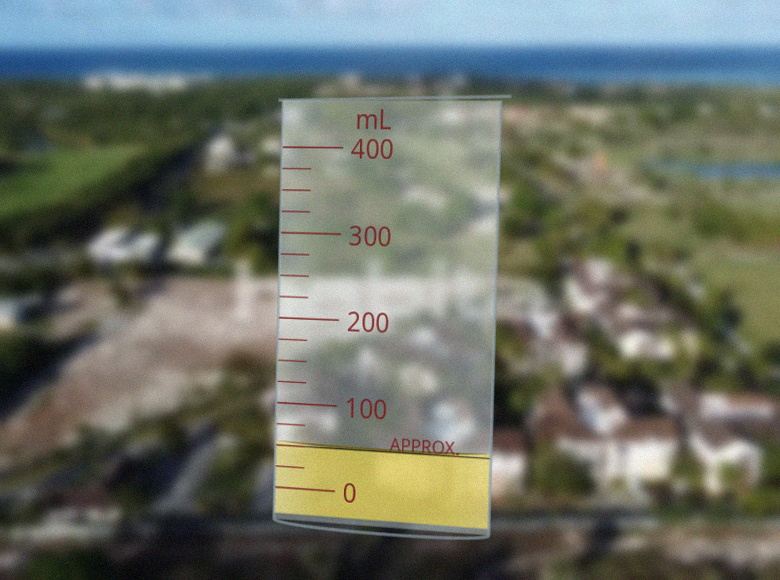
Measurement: 50 mL
